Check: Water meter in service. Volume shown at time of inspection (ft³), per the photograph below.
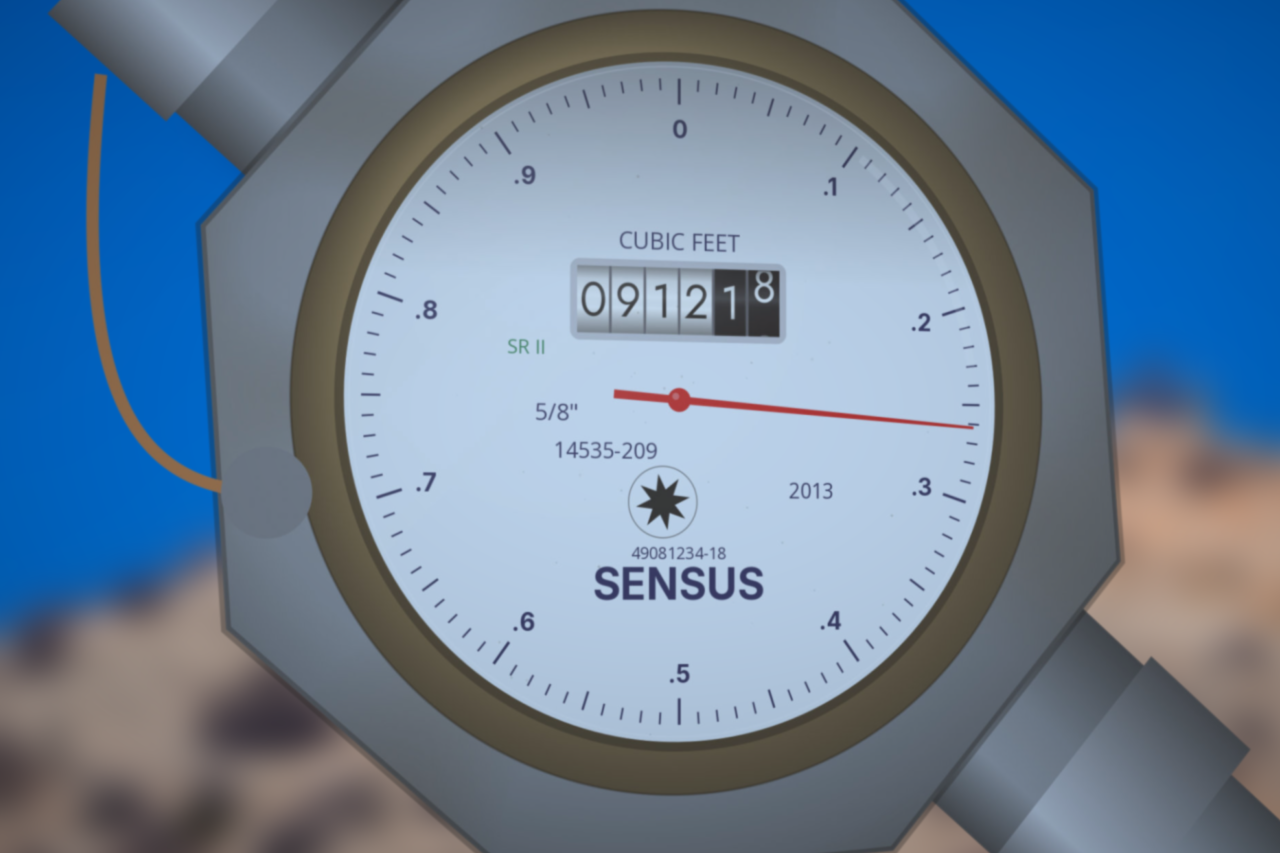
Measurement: 91218.26 ft³
